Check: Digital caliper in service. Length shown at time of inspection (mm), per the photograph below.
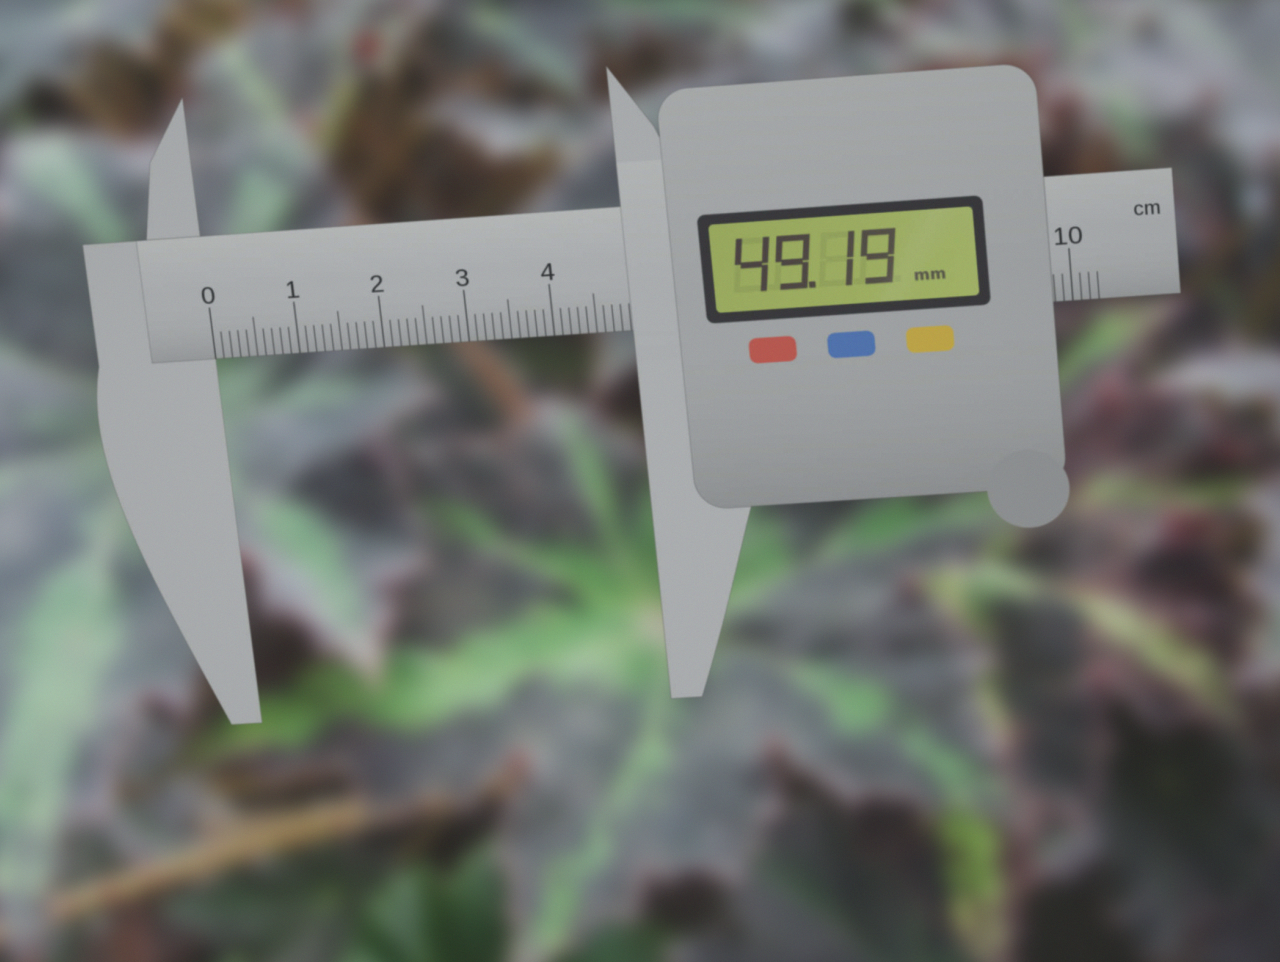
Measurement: 49.19 mm
